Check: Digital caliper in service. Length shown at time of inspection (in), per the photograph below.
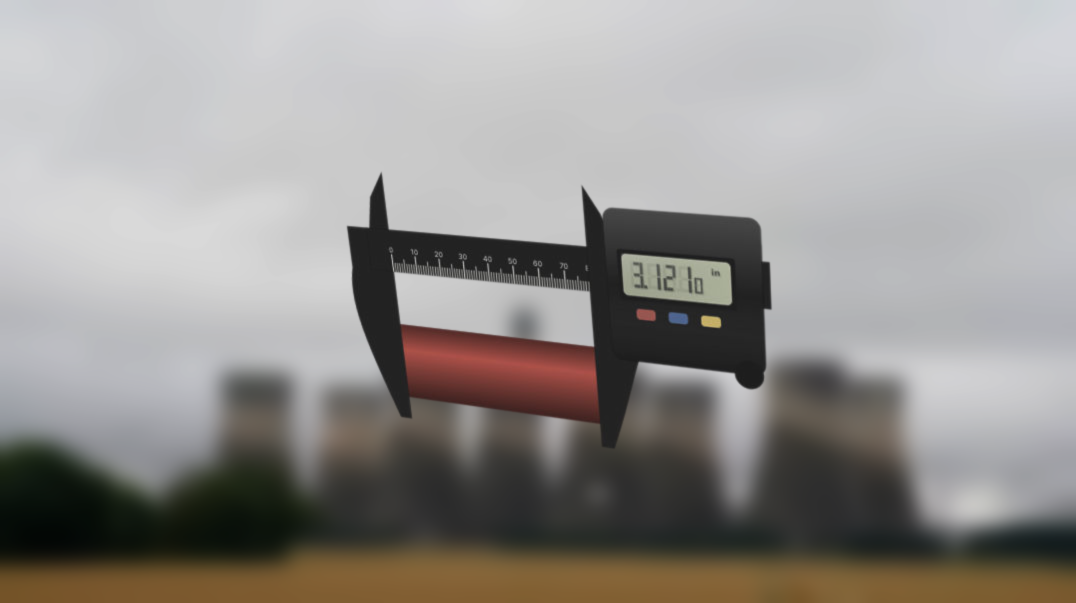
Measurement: 3.1210 in
